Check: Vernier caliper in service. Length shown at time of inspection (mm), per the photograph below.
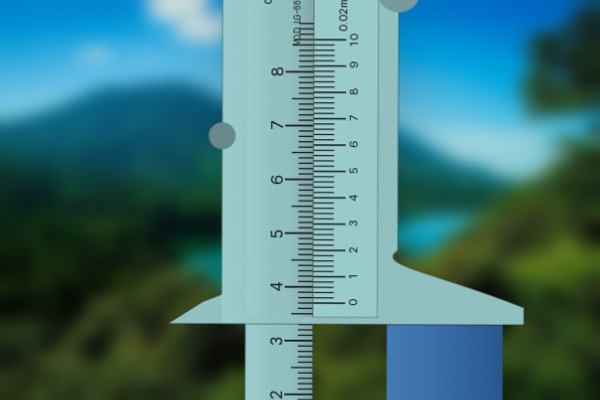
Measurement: 37.0 mm
